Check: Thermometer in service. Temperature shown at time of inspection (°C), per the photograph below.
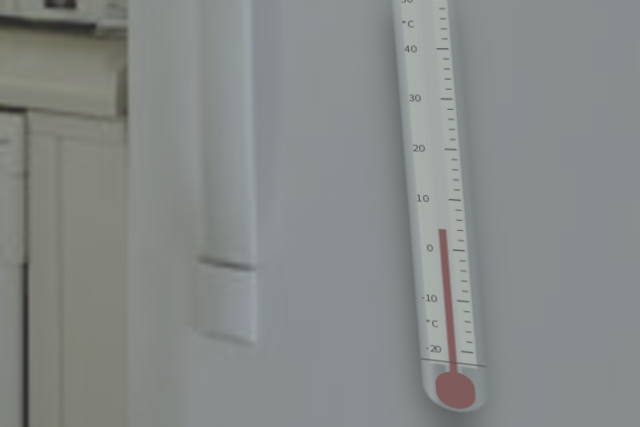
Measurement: 4 °C
